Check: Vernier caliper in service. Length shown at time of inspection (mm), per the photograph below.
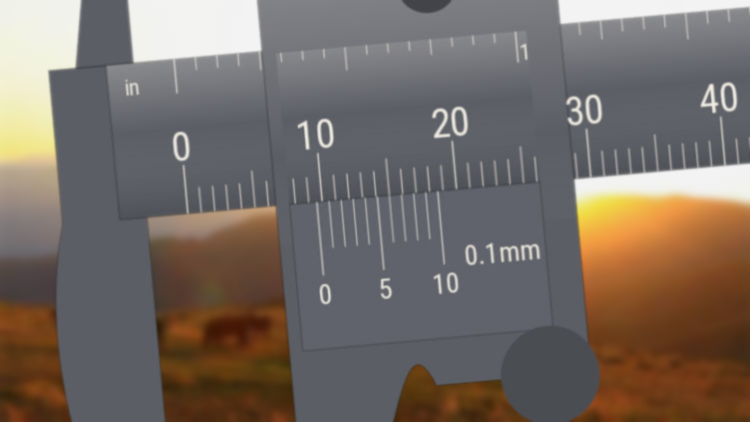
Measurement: 9.6 mm
